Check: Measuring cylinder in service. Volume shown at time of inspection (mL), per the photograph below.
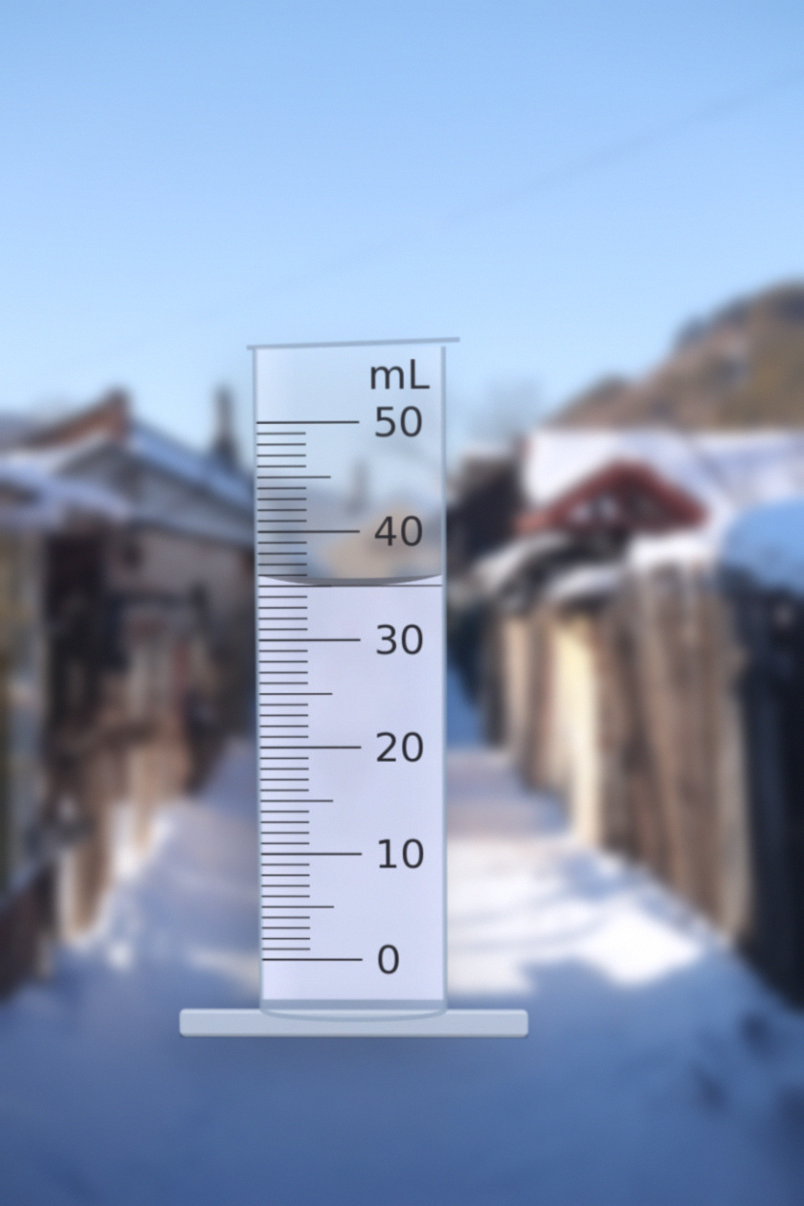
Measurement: 35 mL
